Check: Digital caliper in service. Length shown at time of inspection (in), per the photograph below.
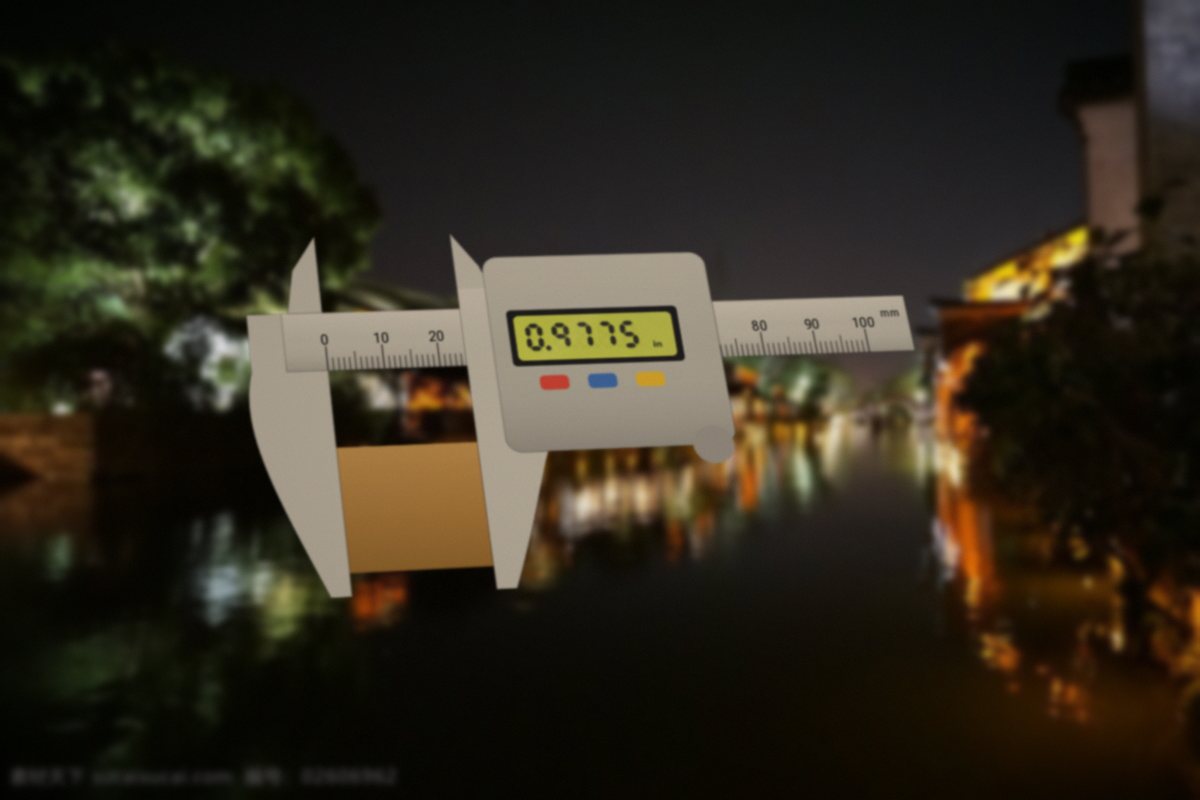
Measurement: 0.9775 in
